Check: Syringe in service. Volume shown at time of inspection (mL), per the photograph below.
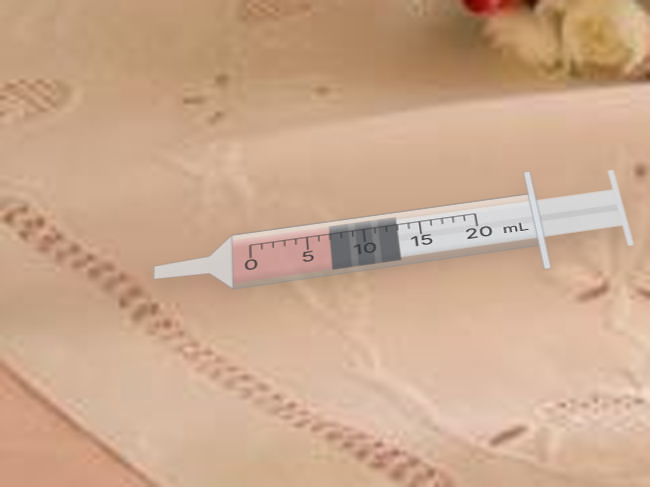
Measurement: 7 mL
